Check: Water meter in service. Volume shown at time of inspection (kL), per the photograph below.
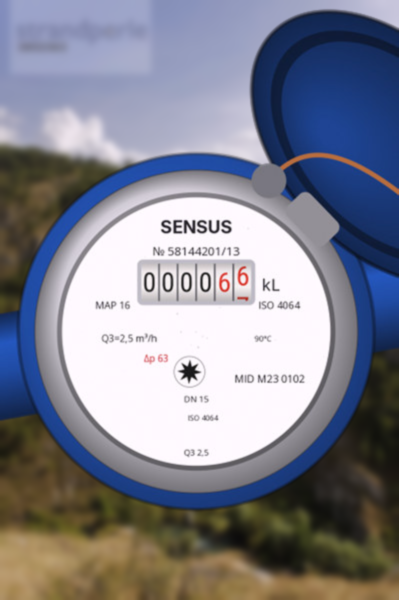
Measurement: 0.66 kL
